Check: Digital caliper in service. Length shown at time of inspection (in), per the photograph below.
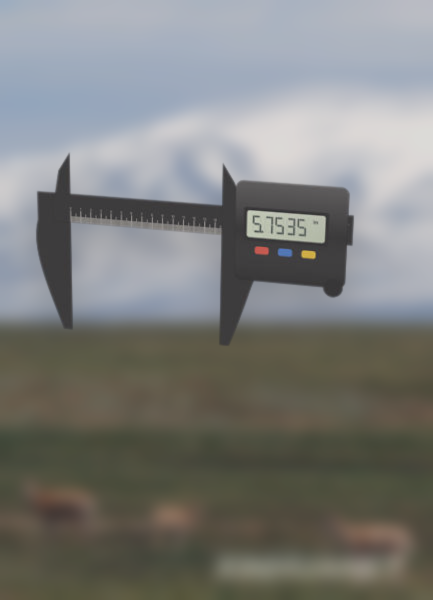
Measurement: 5.7535 in
